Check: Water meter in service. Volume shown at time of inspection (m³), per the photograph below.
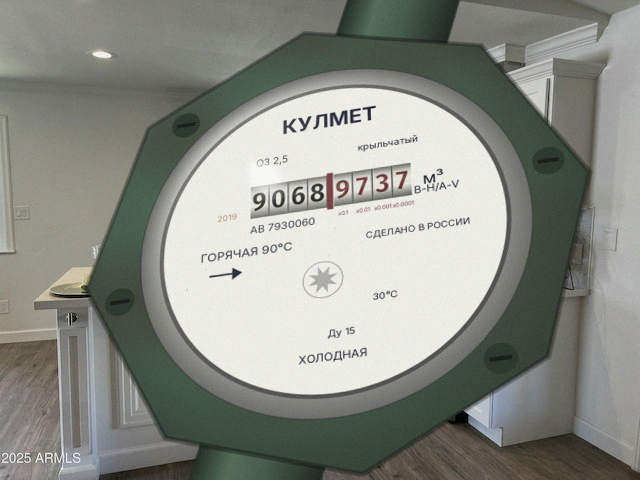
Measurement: 9068.9737 m³
